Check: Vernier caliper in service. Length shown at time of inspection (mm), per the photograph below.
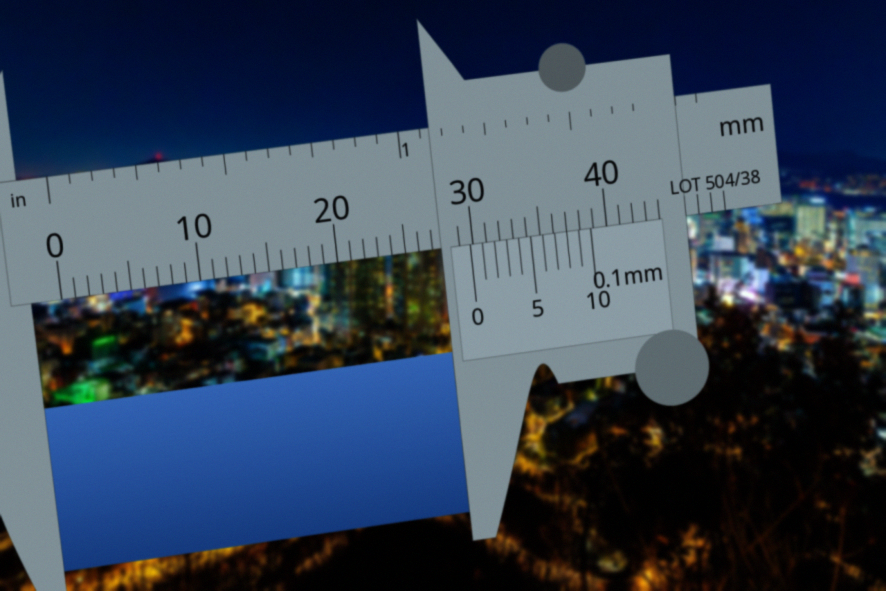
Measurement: 29.8 mm
